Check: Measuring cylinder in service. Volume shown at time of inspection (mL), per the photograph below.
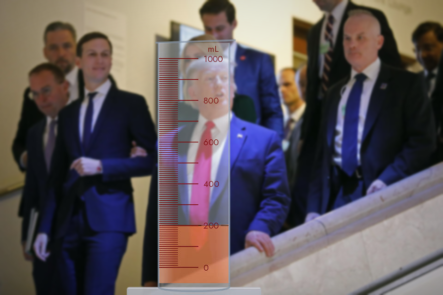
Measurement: 200 mL
